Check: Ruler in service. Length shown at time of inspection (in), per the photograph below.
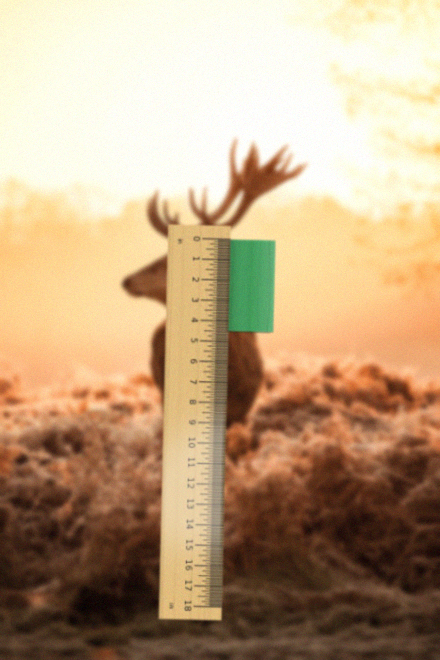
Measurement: 4.5 in
